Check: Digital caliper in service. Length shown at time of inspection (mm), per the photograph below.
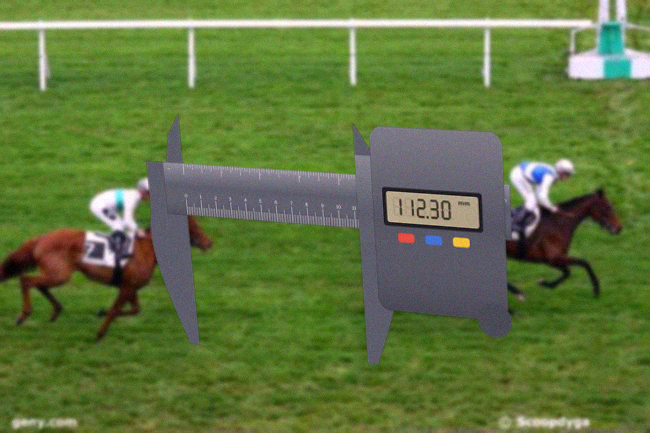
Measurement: 112.30 mm
